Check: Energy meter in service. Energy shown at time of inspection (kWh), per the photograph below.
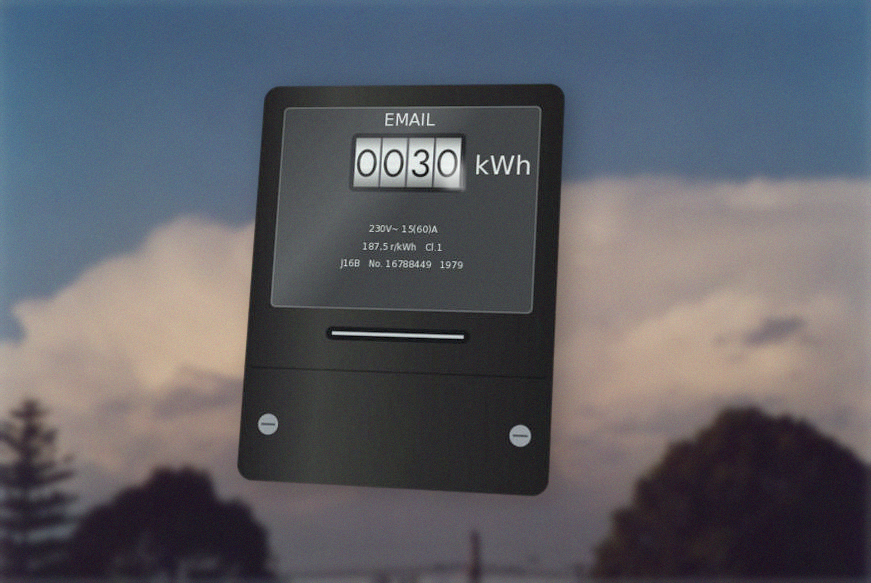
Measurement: 30 kWh
